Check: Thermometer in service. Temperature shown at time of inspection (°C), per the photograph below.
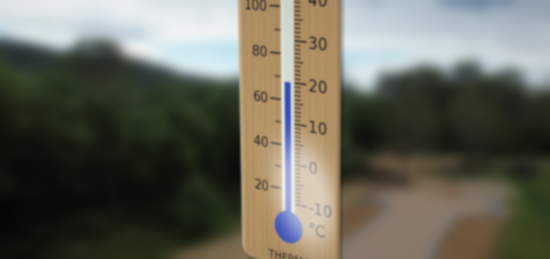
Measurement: 20 °C
